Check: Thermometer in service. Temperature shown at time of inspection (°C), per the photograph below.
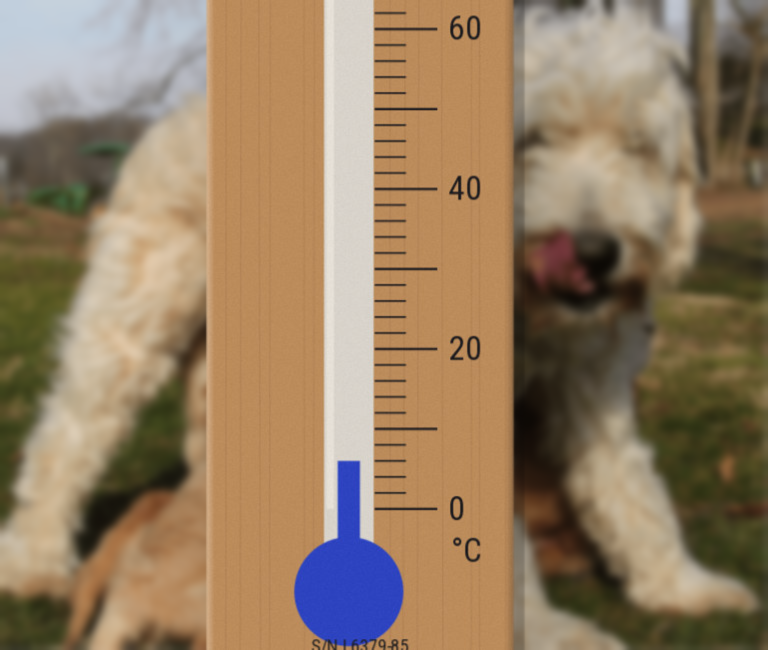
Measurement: 6 °C
